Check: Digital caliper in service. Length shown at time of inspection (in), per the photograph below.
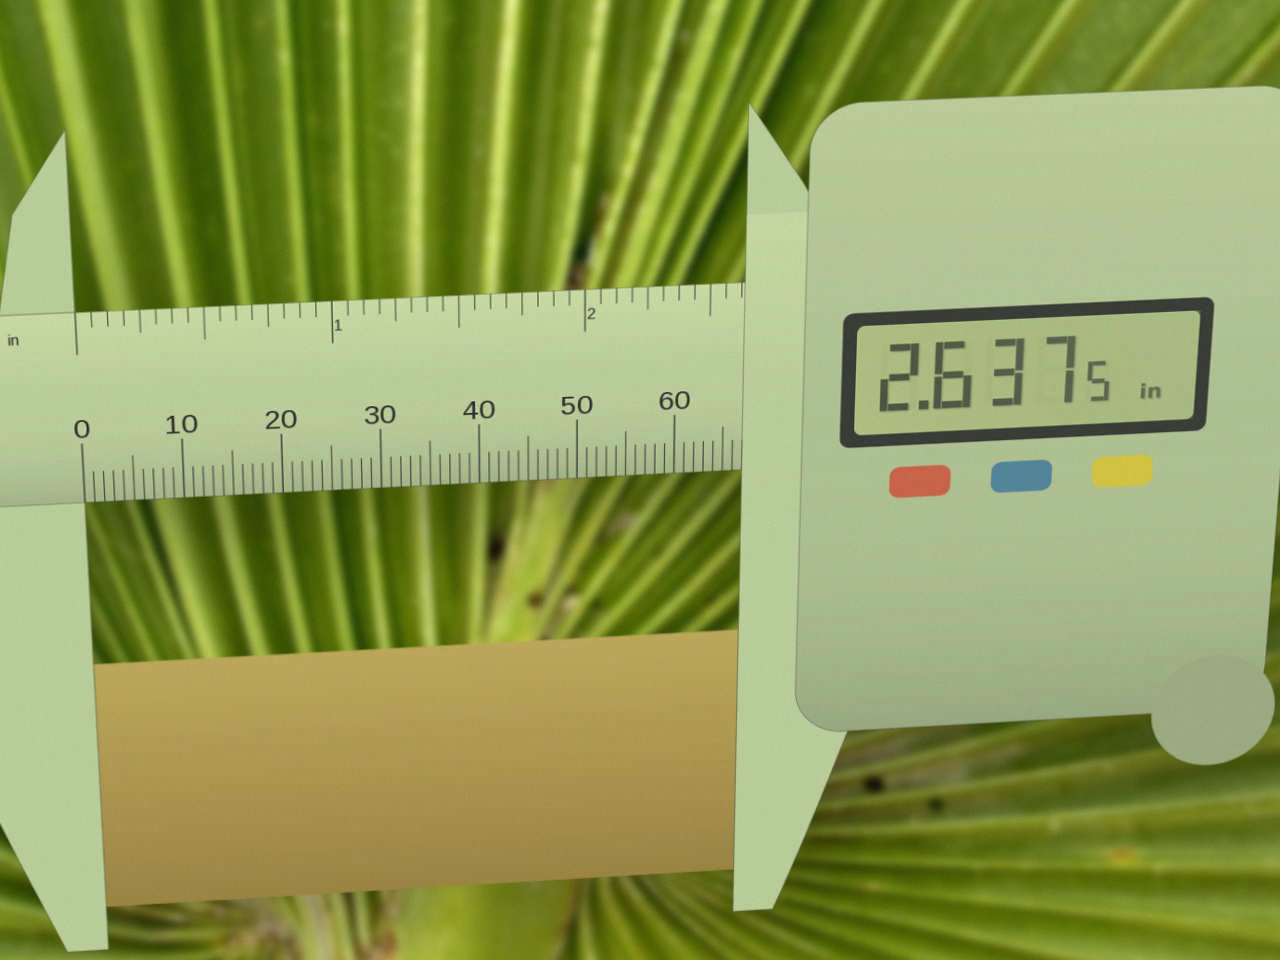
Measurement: 2.6375 in
